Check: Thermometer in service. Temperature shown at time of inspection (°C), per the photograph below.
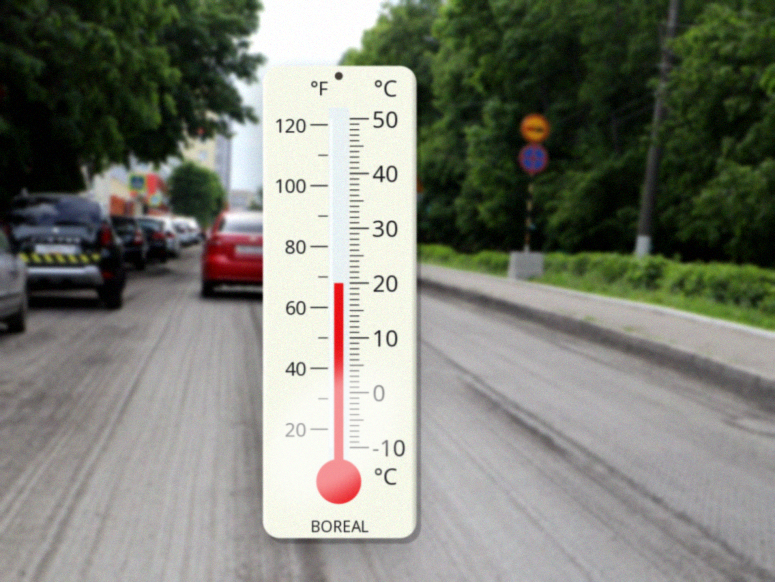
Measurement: 20 °C
